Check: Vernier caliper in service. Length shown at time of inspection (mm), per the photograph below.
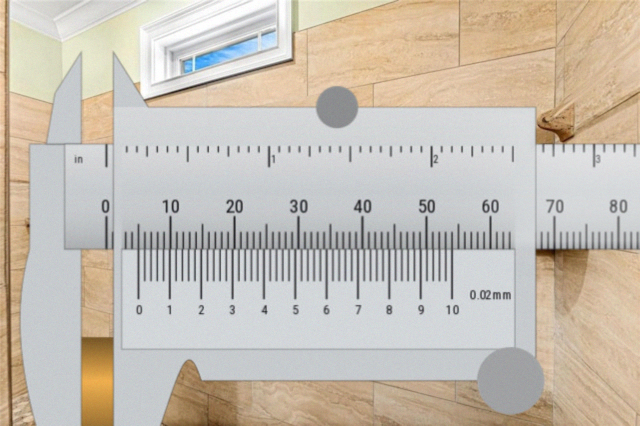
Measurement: 5.0 mm
